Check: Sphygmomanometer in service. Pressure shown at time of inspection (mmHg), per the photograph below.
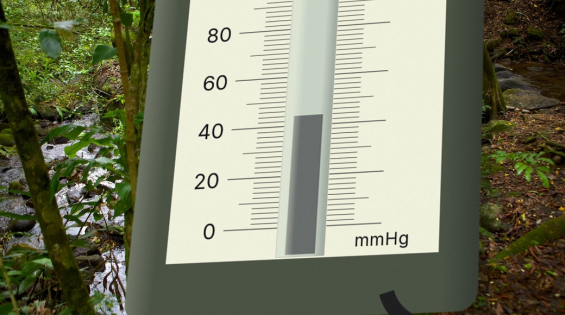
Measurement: 44 mmHg
